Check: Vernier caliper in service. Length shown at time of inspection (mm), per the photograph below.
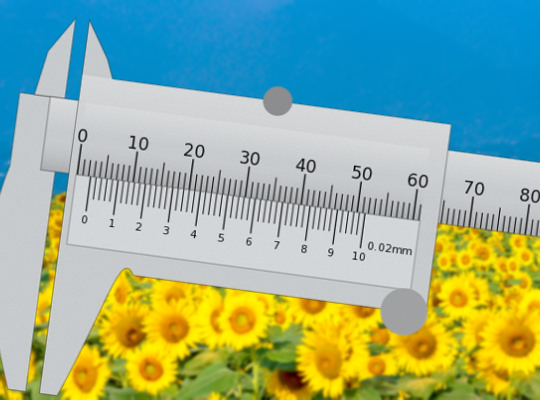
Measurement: 2.4 mm
